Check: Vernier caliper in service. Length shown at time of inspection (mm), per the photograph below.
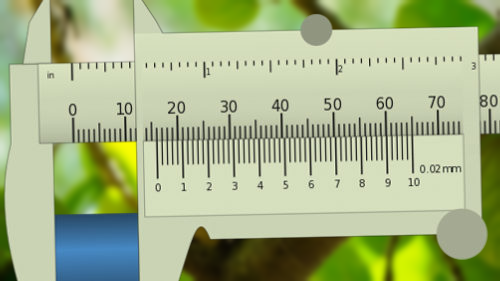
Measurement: 16.0 mm
